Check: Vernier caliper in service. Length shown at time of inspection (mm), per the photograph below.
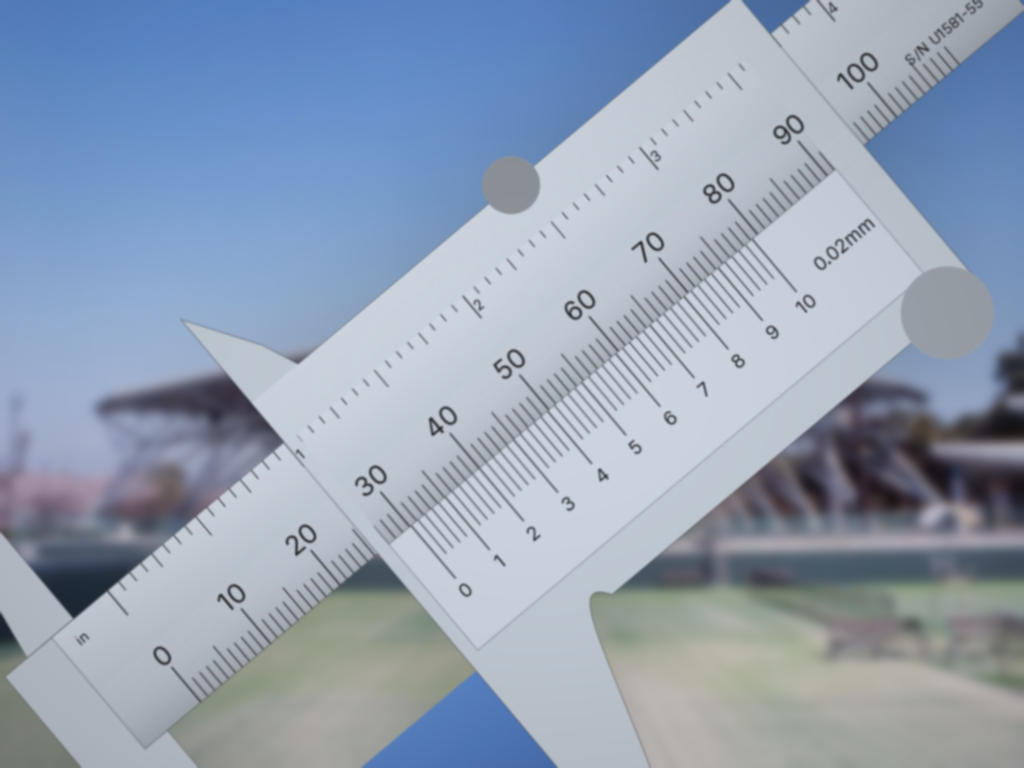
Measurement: 30.2 mm
